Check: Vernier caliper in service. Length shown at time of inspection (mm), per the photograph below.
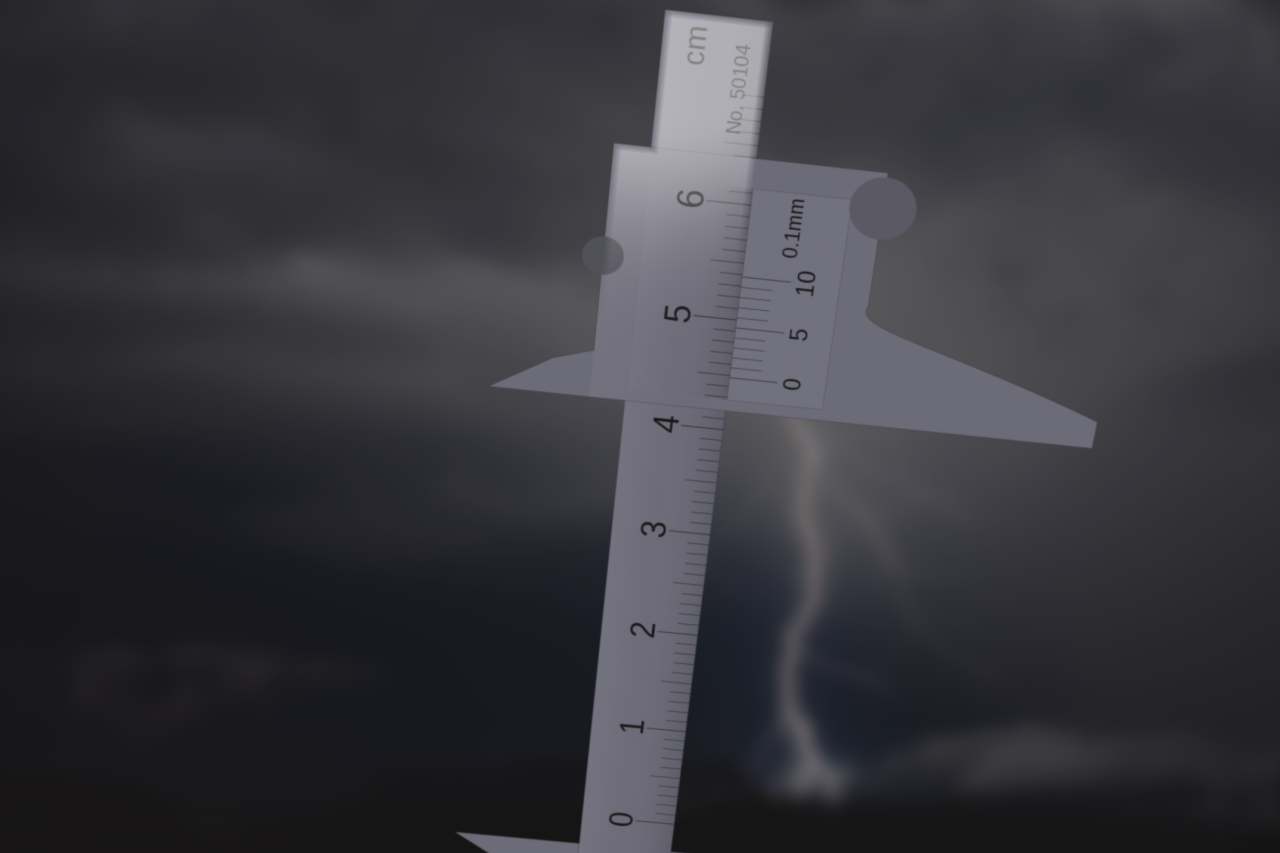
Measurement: 44.8 mm
